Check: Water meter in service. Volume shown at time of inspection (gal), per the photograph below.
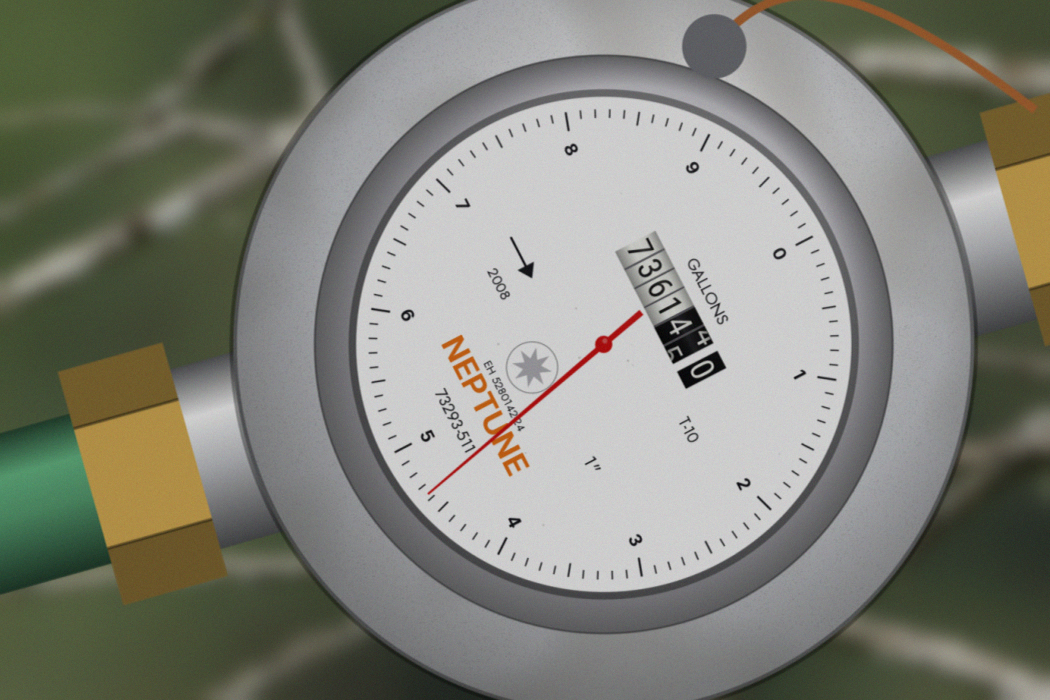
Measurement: 7361444.6 gal
